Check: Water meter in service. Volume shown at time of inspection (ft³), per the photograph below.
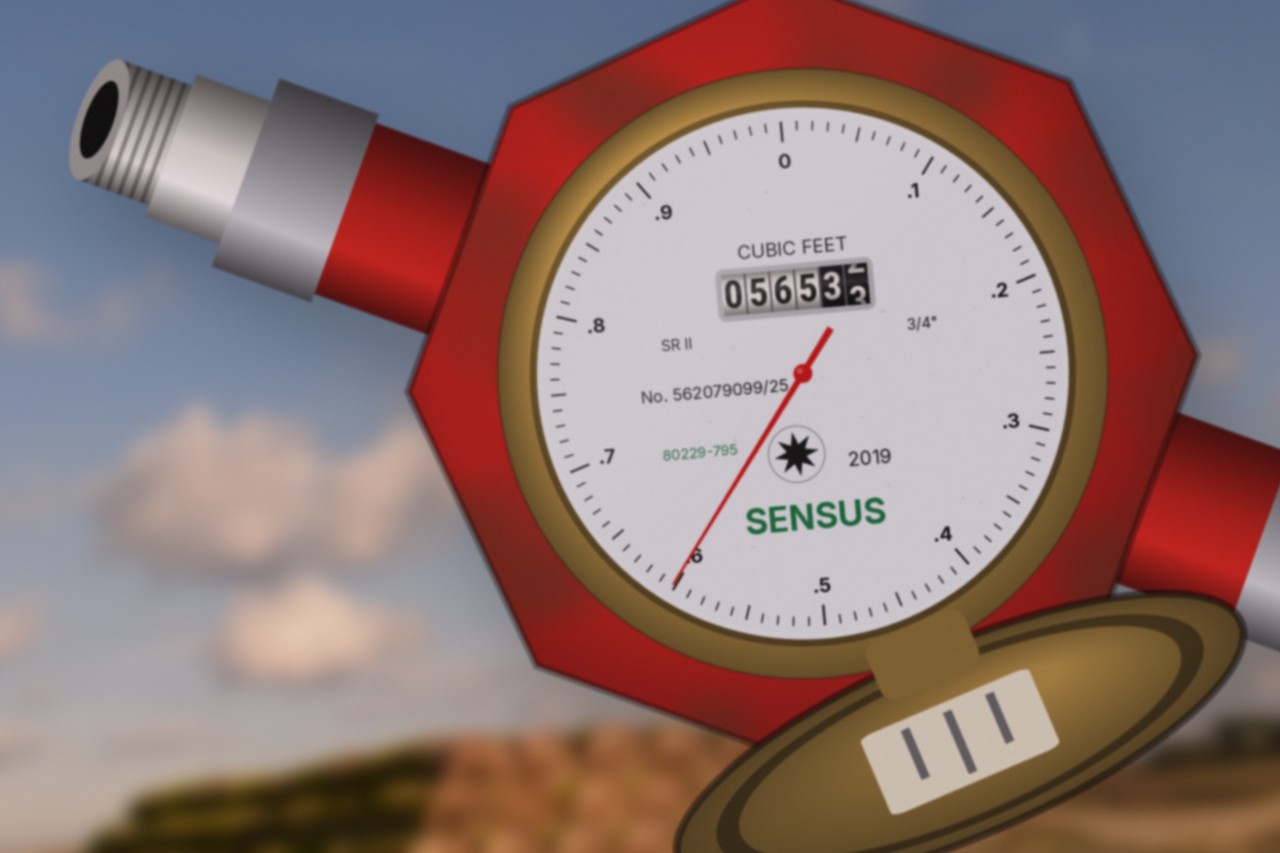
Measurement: 56532.60 ft³
